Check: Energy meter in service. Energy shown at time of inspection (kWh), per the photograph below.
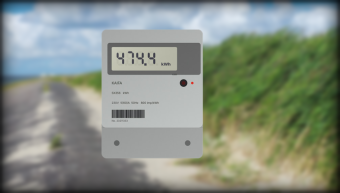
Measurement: 474.4 kWh
